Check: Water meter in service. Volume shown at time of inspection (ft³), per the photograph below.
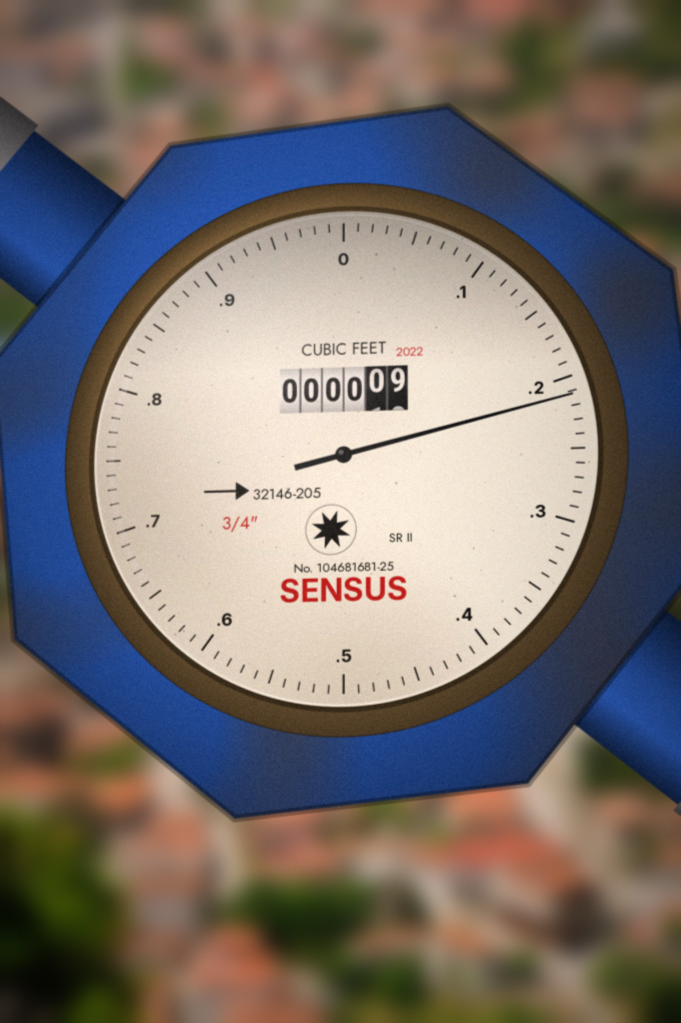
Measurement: 9.21 ft³
